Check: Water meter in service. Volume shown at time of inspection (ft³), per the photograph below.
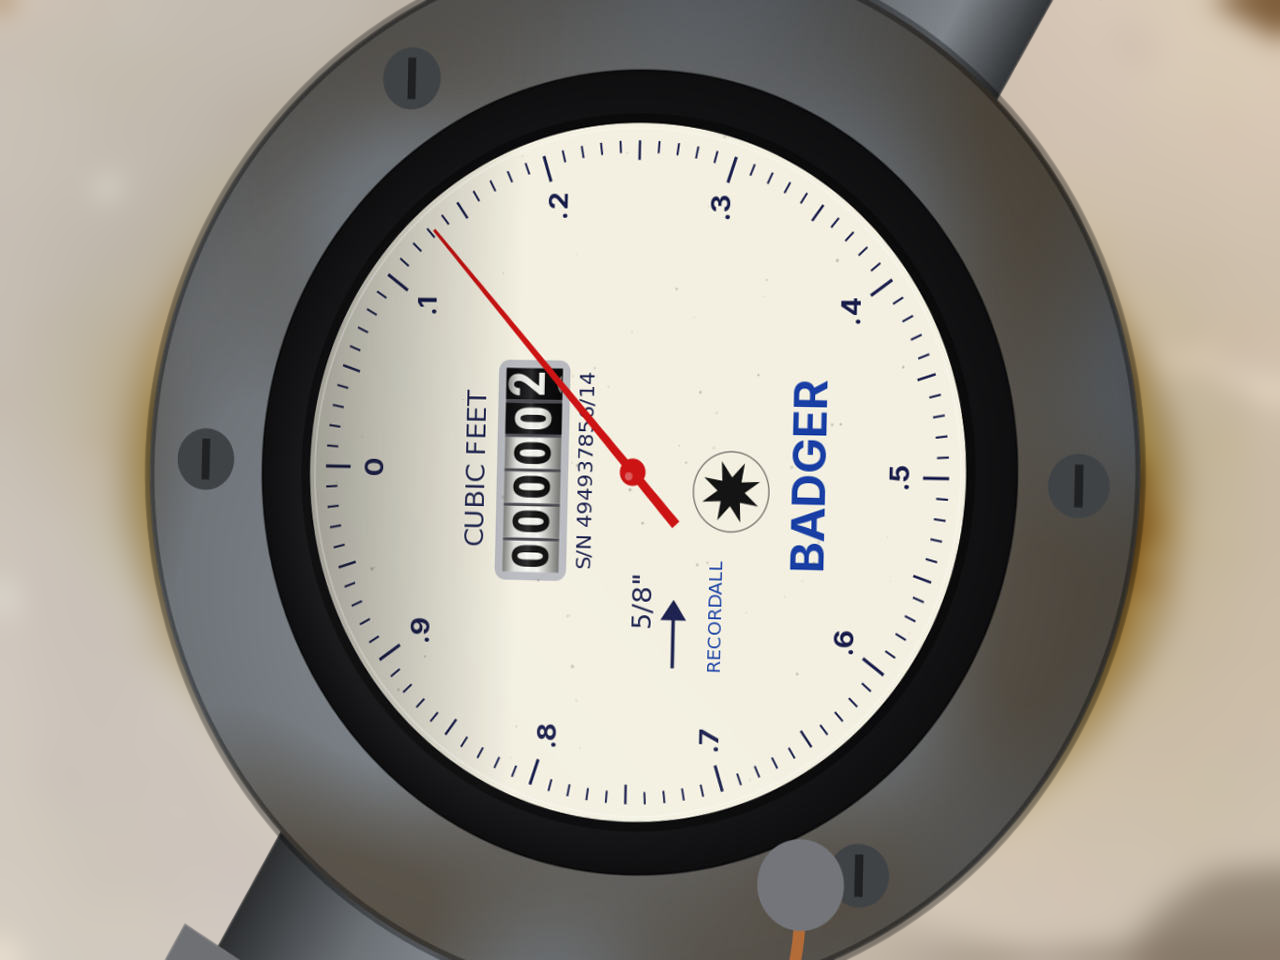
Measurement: 2.13 ft³
